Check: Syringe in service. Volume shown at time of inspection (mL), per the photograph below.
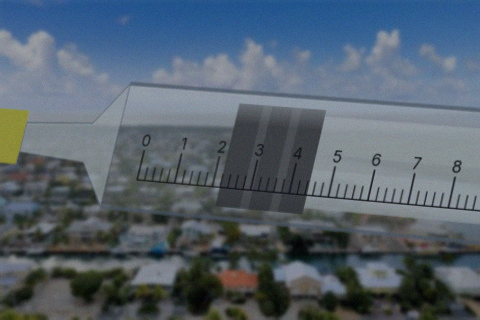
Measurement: 2.2 mL
